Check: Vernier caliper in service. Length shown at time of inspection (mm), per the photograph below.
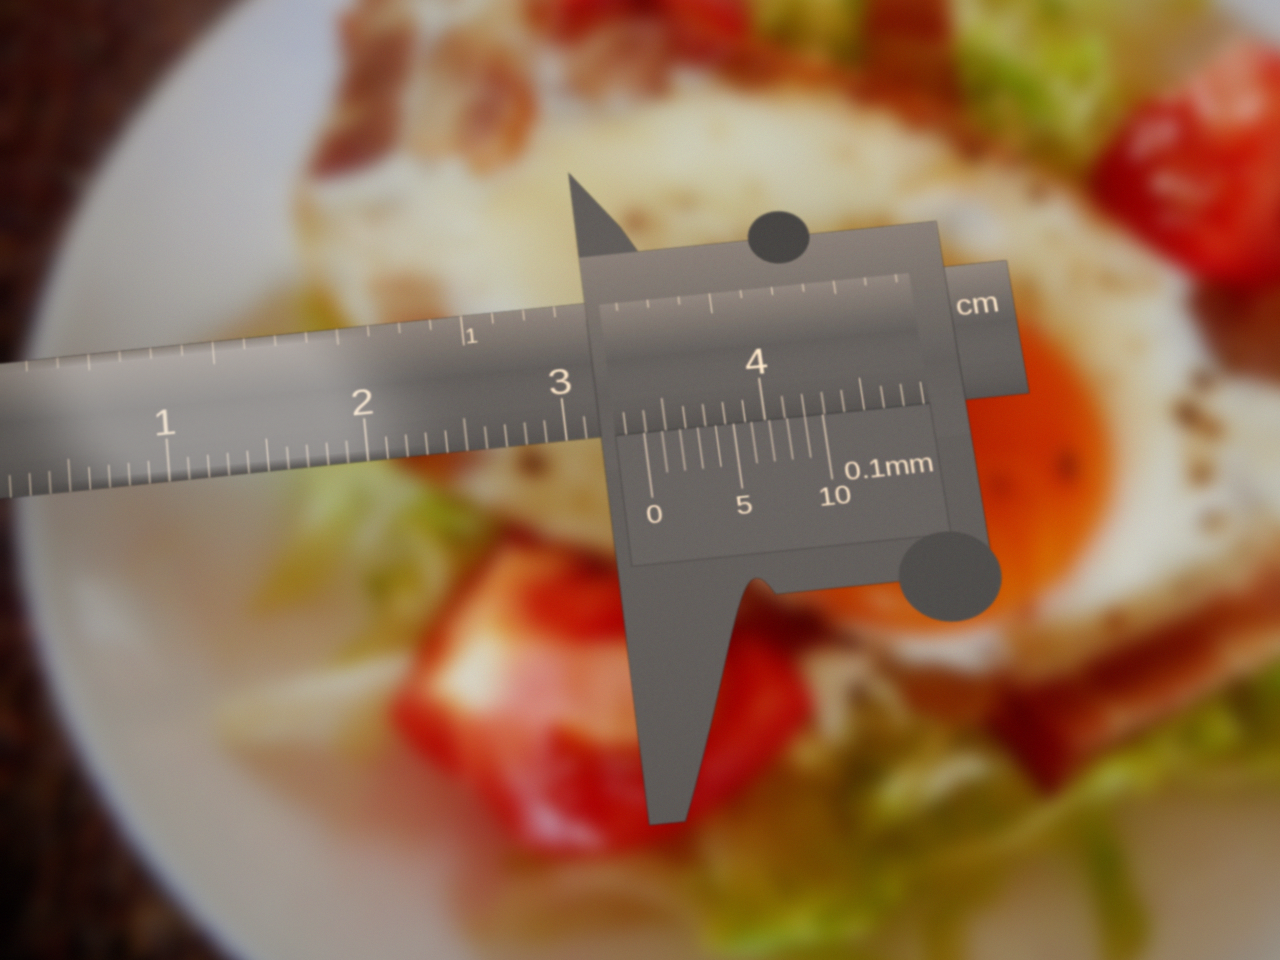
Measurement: 33.9 mm
